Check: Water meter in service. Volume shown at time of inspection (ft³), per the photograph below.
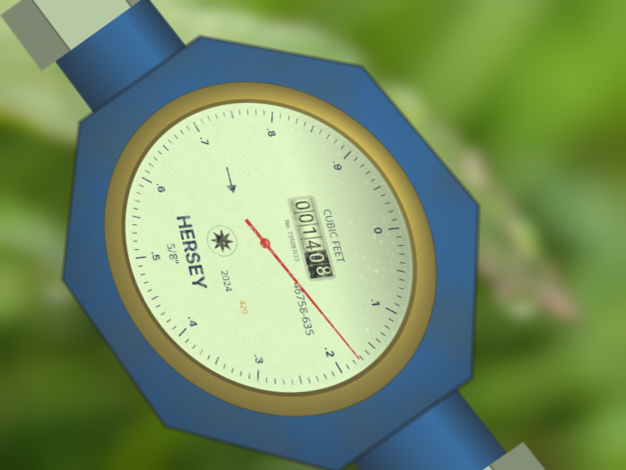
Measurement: 1408.17 ft³
